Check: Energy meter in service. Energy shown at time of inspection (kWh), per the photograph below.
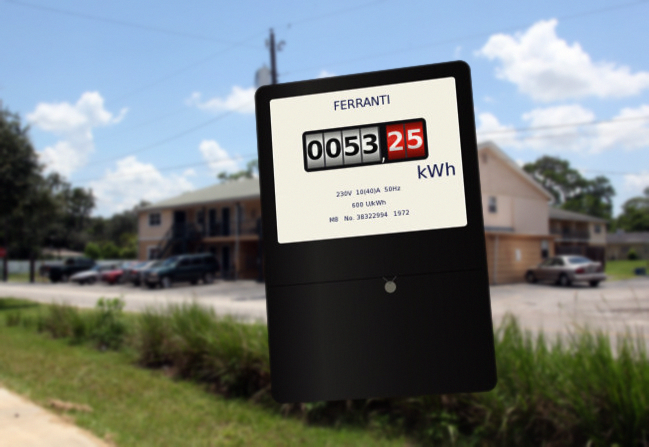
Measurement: 53.25 kWh
